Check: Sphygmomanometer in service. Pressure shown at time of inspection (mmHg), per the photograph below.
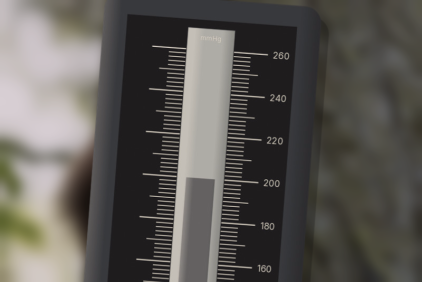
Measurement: 200 mmHg
